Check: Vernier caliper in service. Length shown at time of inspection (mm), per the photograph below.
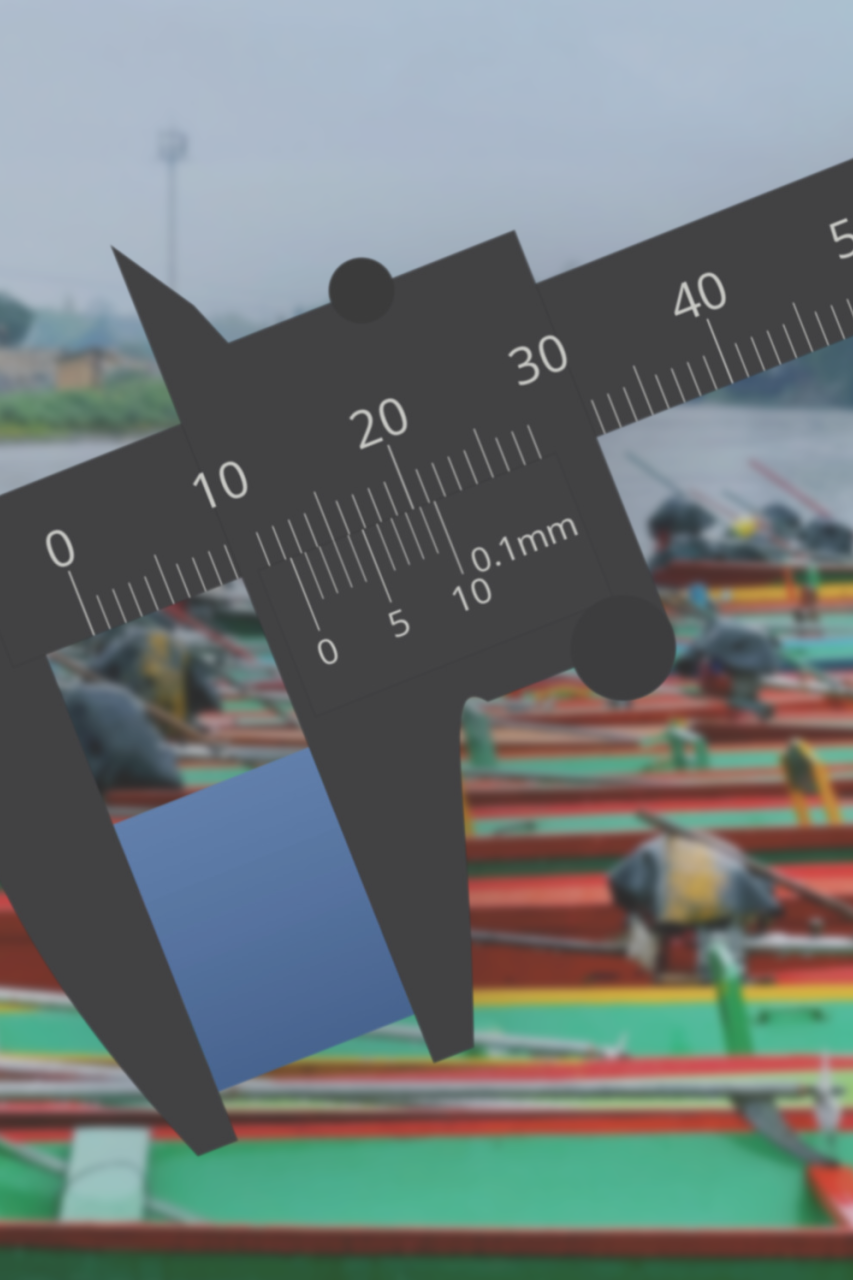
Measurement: 12.3 mm
